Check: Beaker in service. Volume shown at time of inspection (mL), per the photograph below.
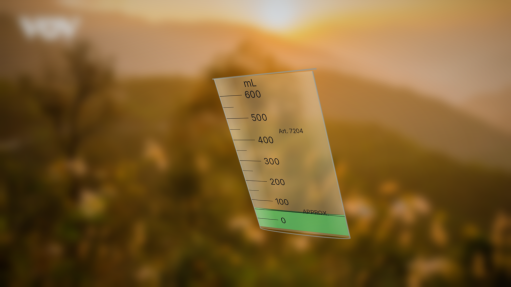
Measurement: 50 mL
